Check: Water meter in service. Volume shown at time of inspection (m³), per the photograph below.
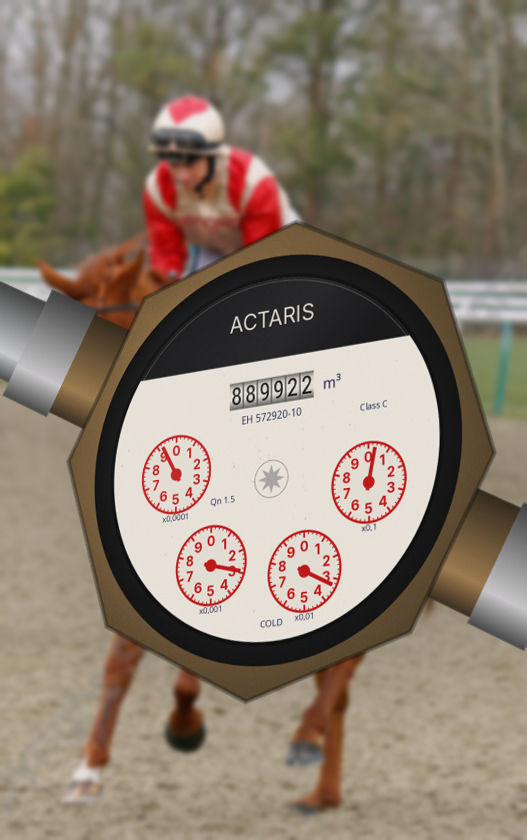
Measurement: 889922.0329 m³
